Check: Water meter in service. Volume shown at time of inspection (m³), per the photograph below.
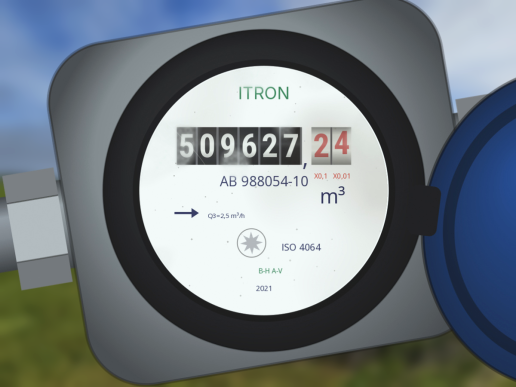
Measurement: 509627.24 m³
